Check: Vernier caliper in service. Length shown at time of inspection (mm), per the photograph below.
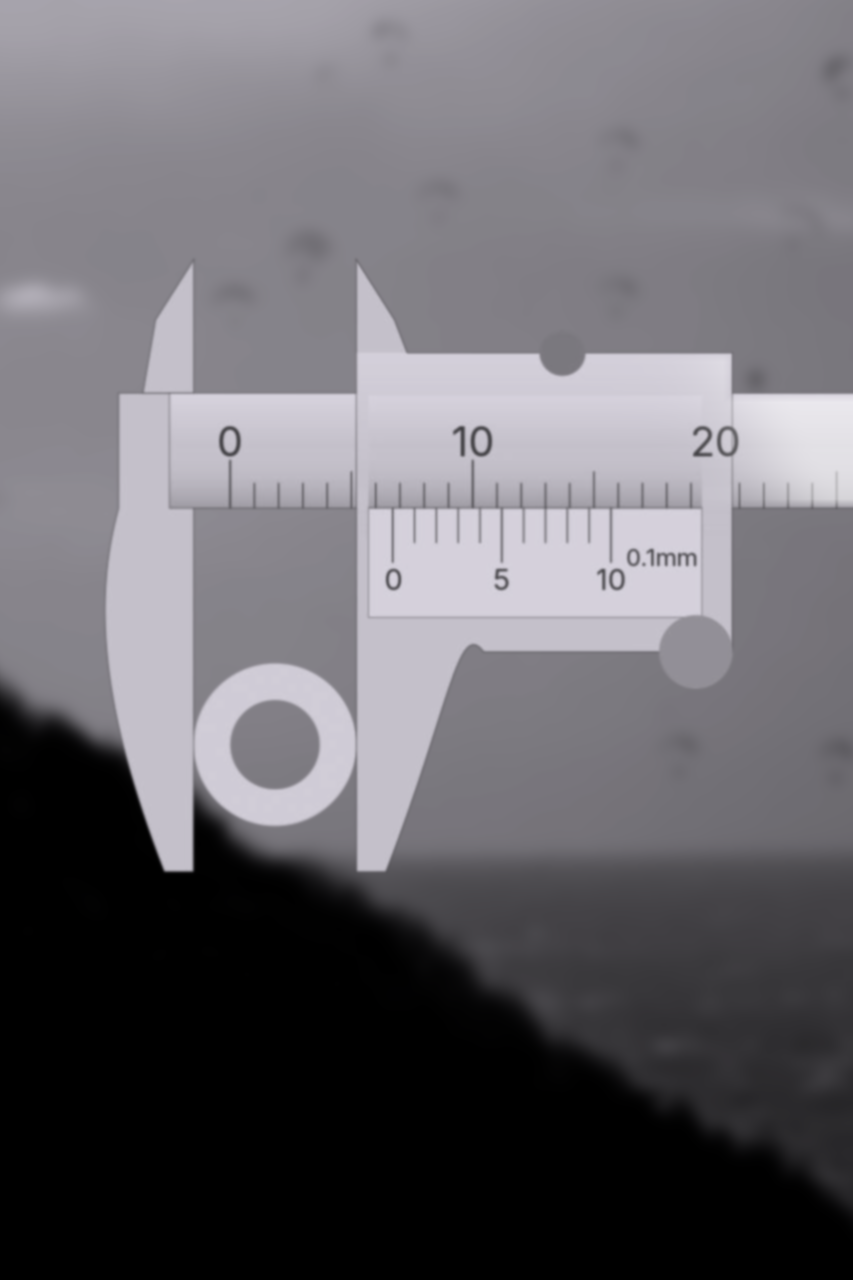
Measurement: 6.7 mm
